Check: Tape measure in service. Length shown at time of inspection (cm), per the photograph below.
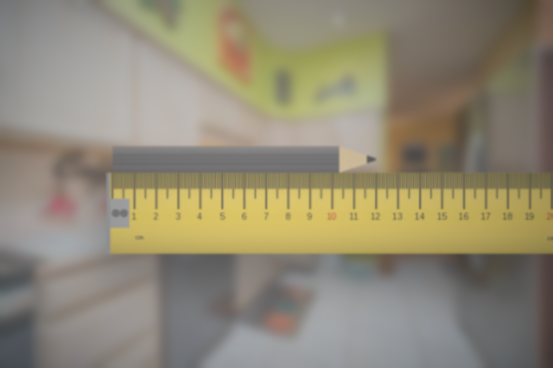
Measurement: 12 cm
